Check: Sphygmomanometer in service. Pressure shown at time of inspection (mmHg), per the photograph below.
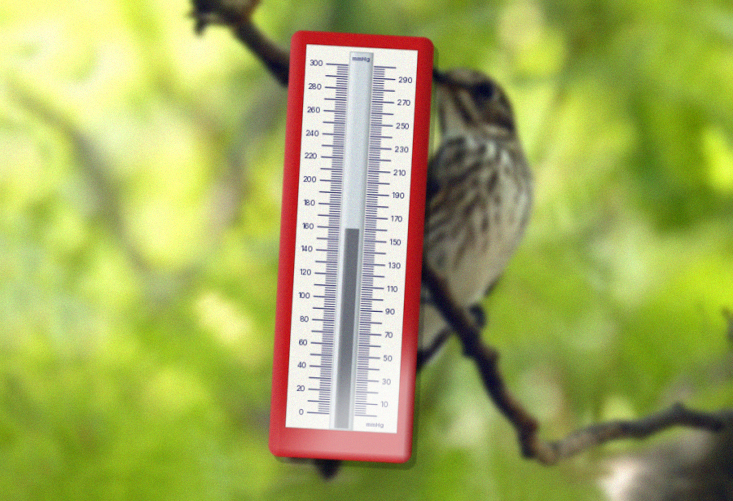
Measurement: 160 mmHg
